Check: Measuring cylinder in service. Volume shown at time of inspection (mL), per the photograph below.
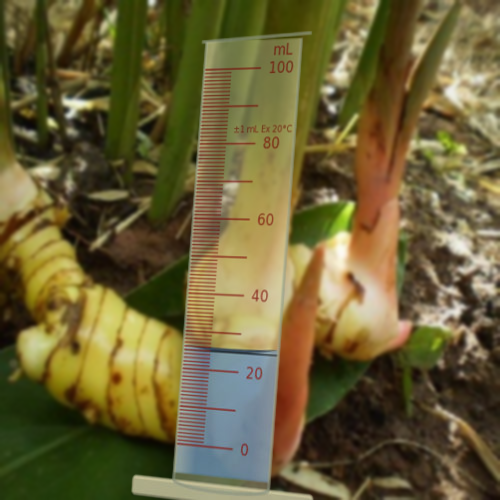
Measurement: 25 mL
